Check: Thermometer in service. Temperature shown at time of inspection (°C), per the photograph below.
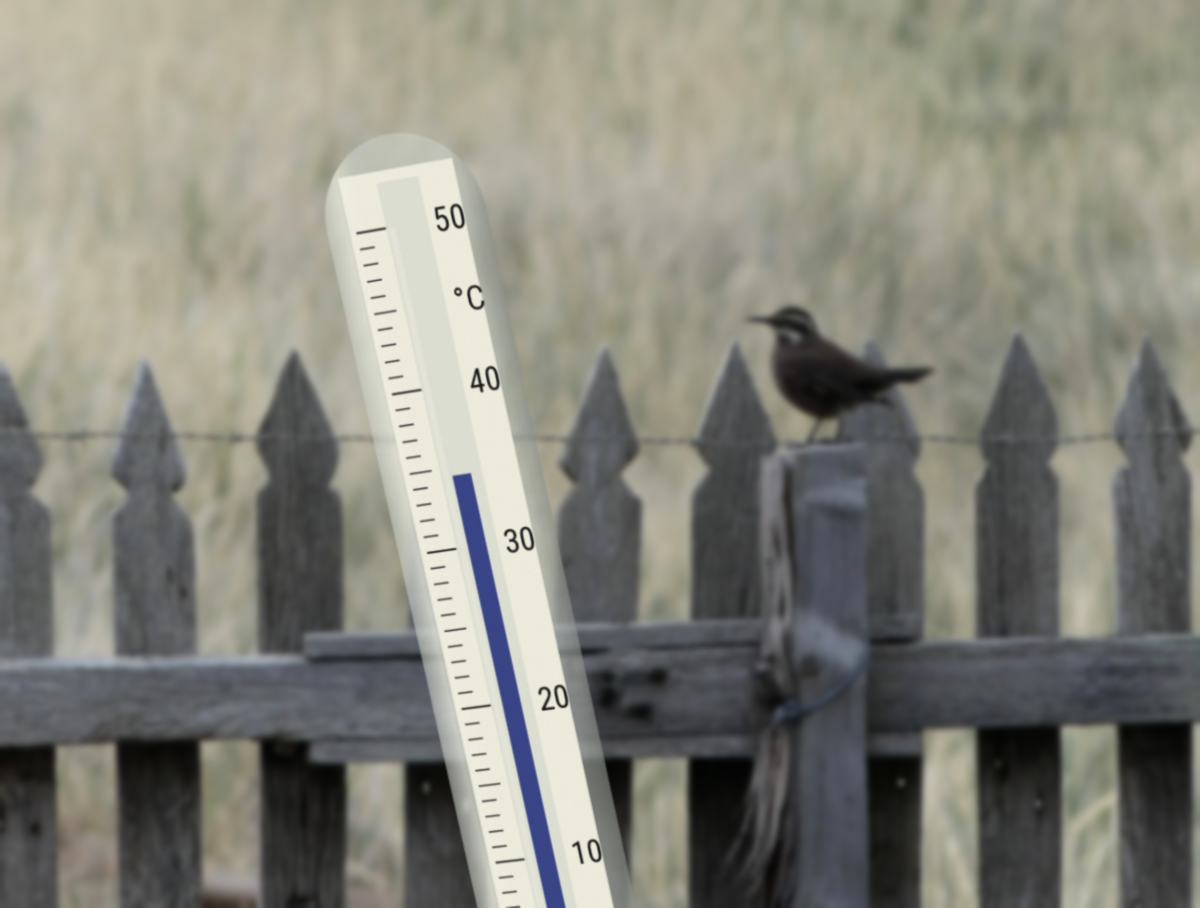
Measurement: 34.5 °C
